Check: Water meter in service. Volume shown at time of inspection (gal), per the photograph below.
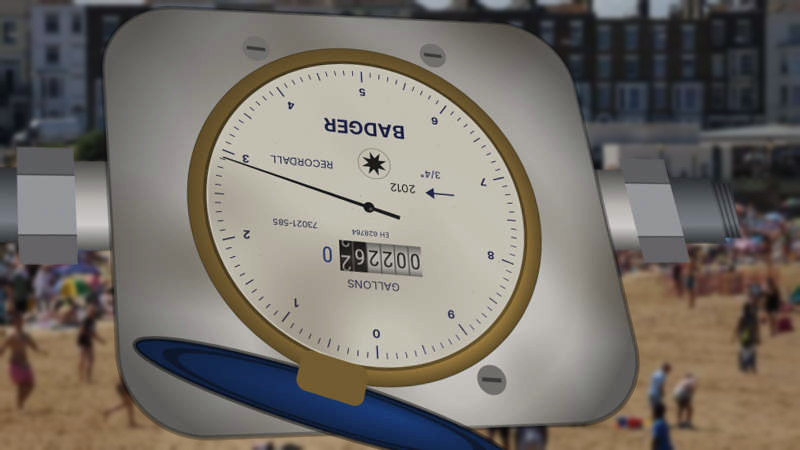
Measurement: 22622.9 gal
